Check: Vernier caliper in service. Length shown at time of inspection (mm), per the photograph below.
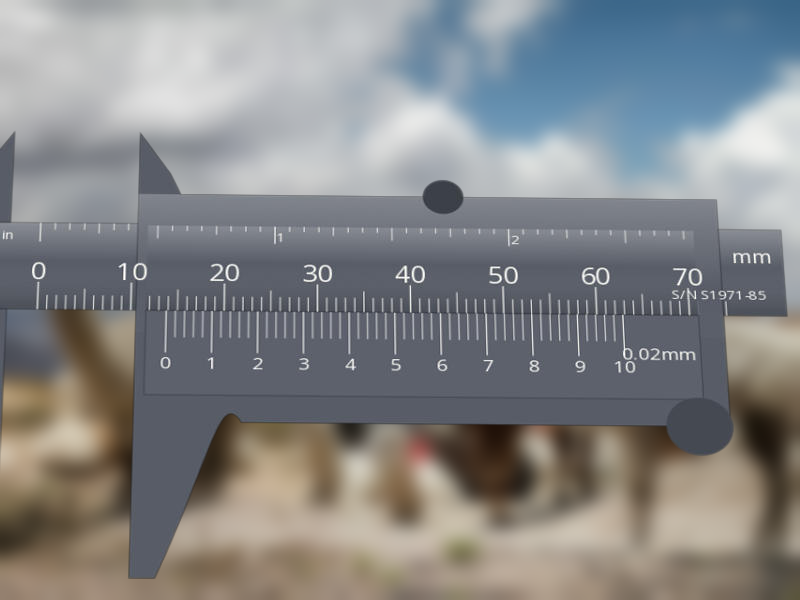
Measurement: 13.8 mm
